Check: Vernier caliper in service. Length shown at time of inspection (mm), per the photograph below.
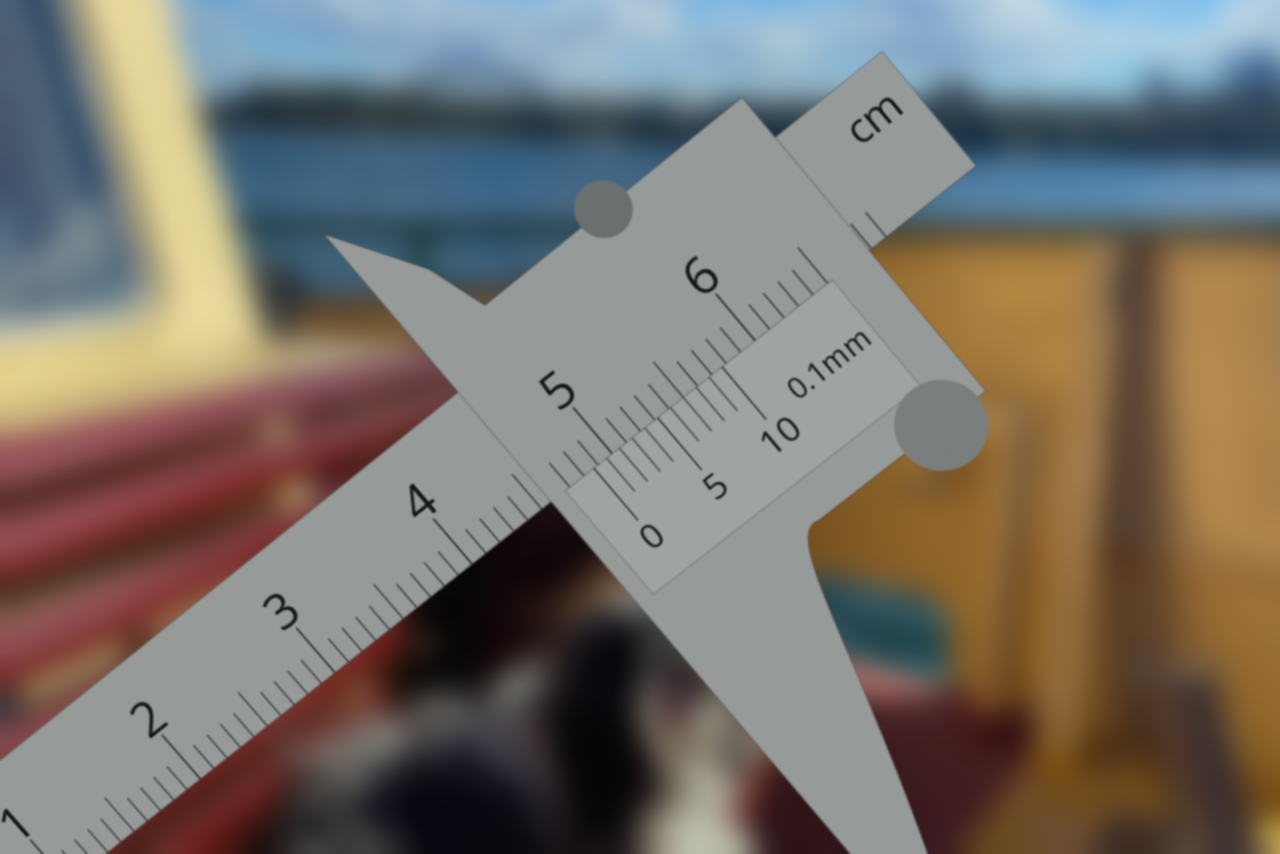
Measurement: 48.7 mm
